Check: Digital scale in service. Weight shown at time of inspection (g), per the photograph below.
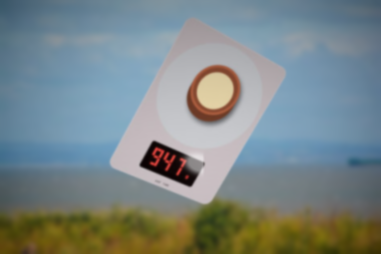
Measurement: 947 g
